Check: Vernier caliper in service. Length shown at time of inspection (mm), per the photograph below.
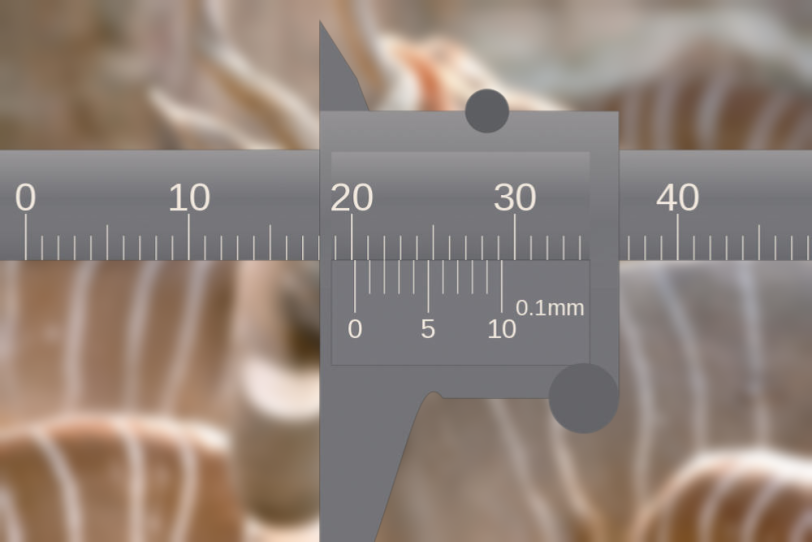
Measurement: 20.2 mm
